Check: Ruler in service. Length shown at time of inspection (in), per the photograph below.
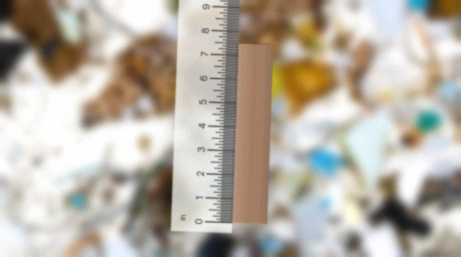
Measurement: 7.5 in
